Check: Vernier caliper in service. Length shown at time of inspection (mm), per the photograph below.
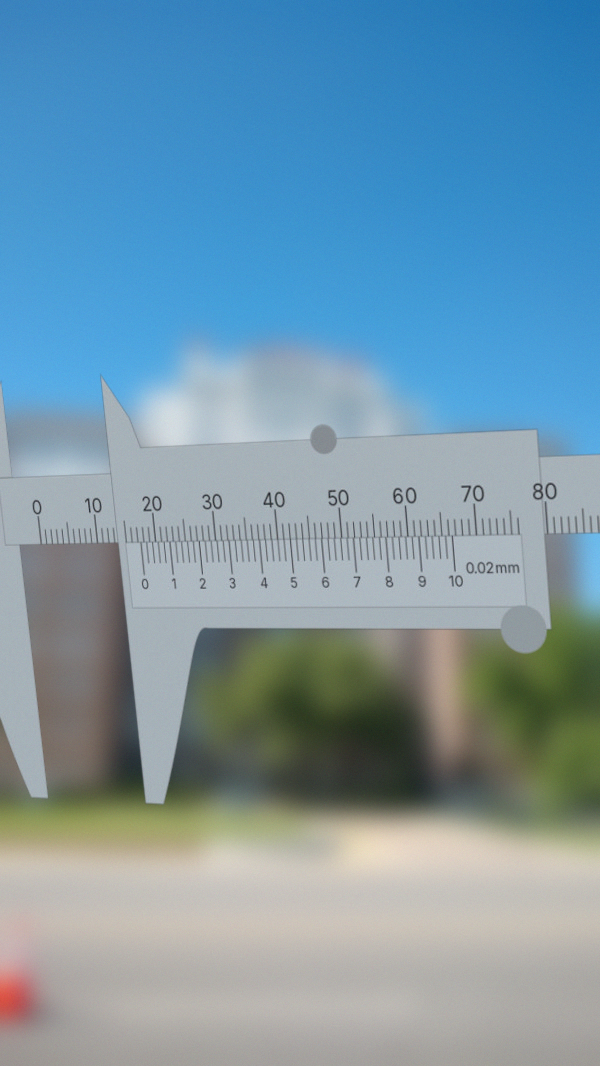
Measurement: 17.5 mm
